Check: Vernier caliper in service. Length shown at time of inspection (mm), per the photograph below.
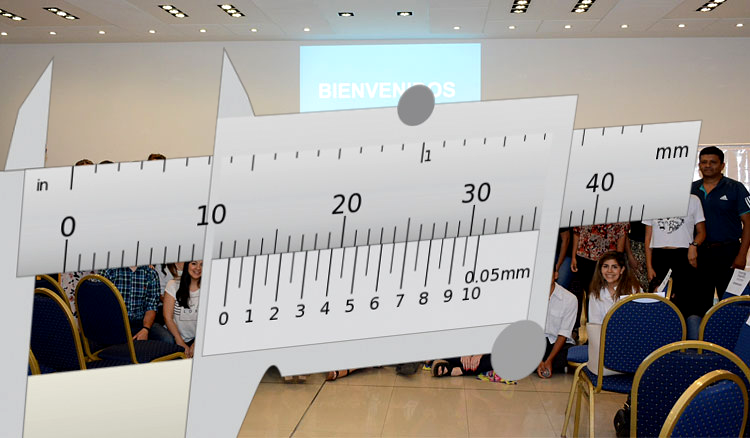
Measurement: 11.7 mm
